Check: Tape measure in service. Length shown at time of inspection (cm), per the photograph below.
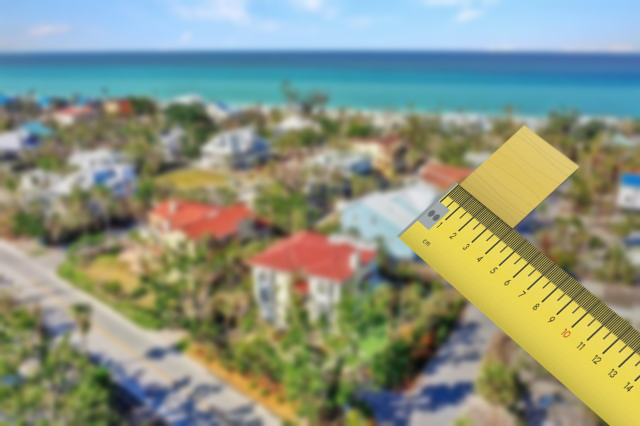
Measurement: 4 cm
